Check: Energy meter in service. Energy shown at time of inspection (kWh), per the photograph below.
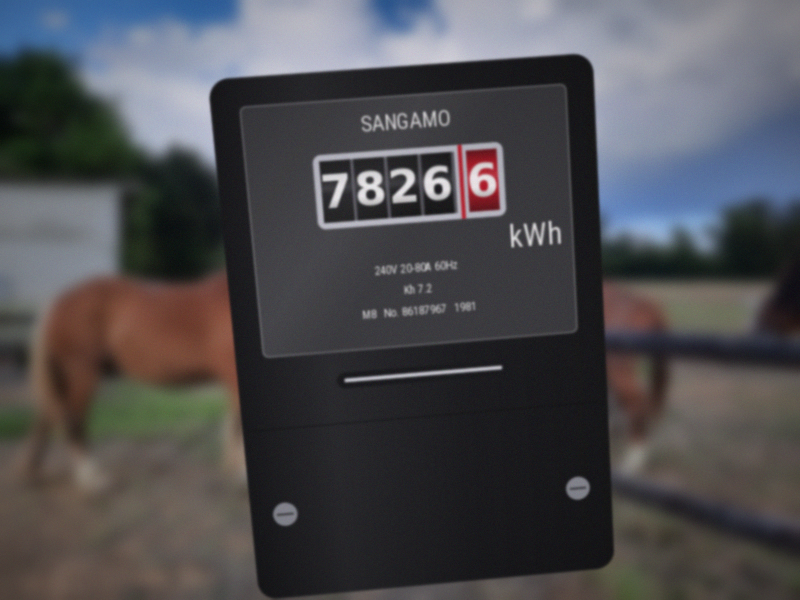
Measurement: 7826.6 kWh
